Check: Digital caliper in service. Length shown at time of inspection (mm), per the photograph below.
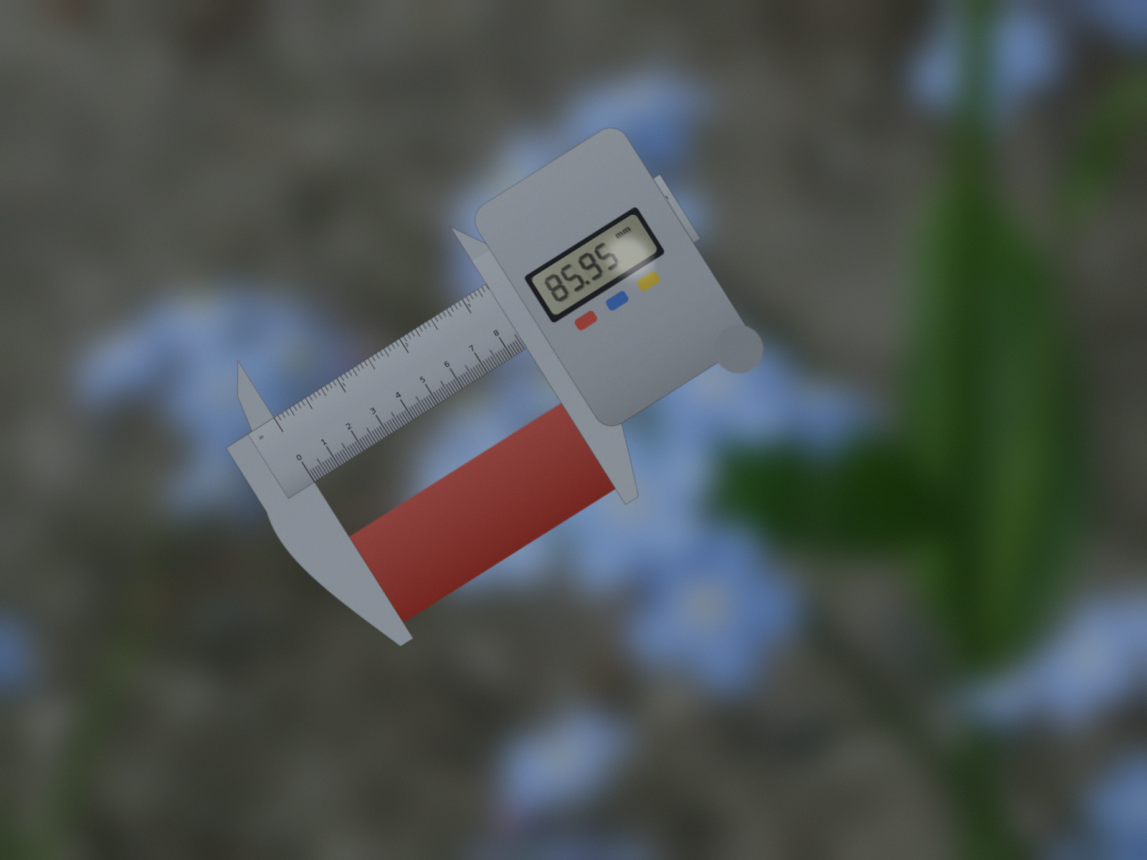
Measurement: 85.95 mm
